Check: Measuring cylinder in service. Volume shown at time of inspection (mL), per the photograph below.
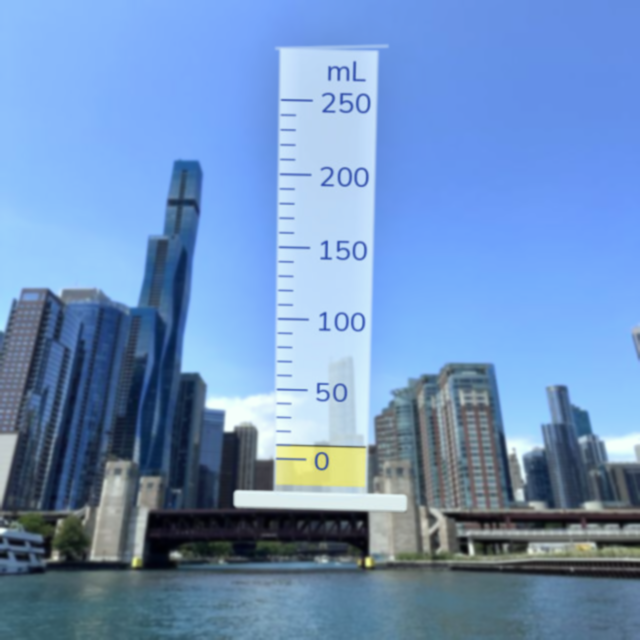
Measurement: 10 mL
